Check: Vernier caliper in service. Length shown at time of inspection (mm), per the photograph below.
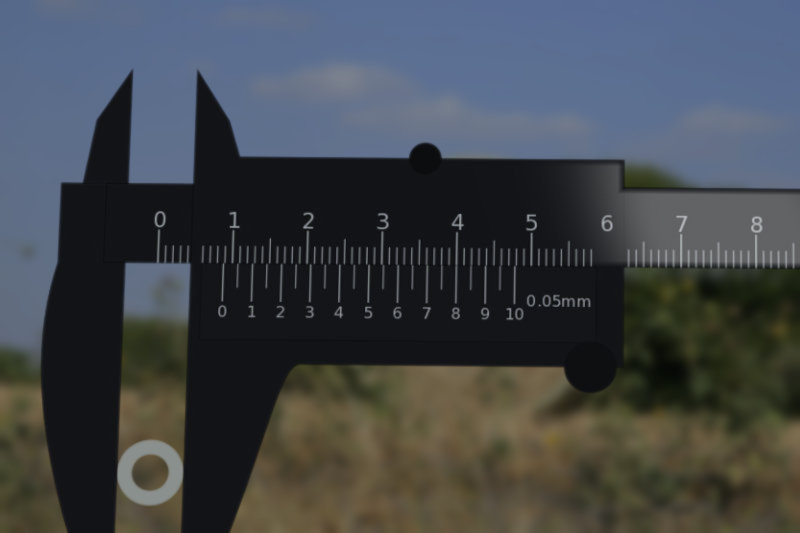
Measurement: 8.8 mm
